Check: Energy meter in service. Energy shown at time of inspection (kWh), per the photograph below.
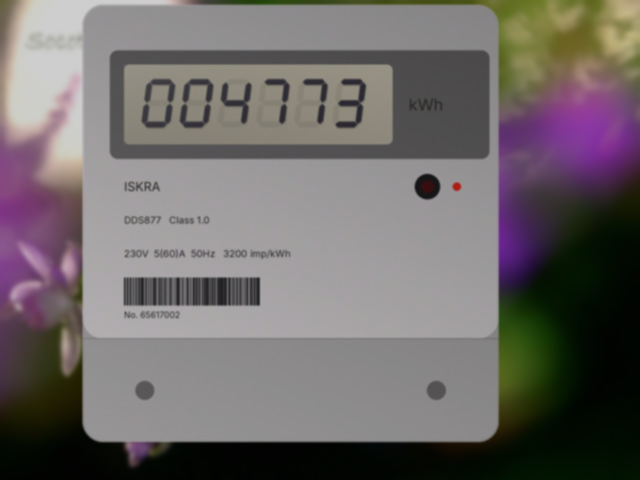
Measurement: 4773 kWh
